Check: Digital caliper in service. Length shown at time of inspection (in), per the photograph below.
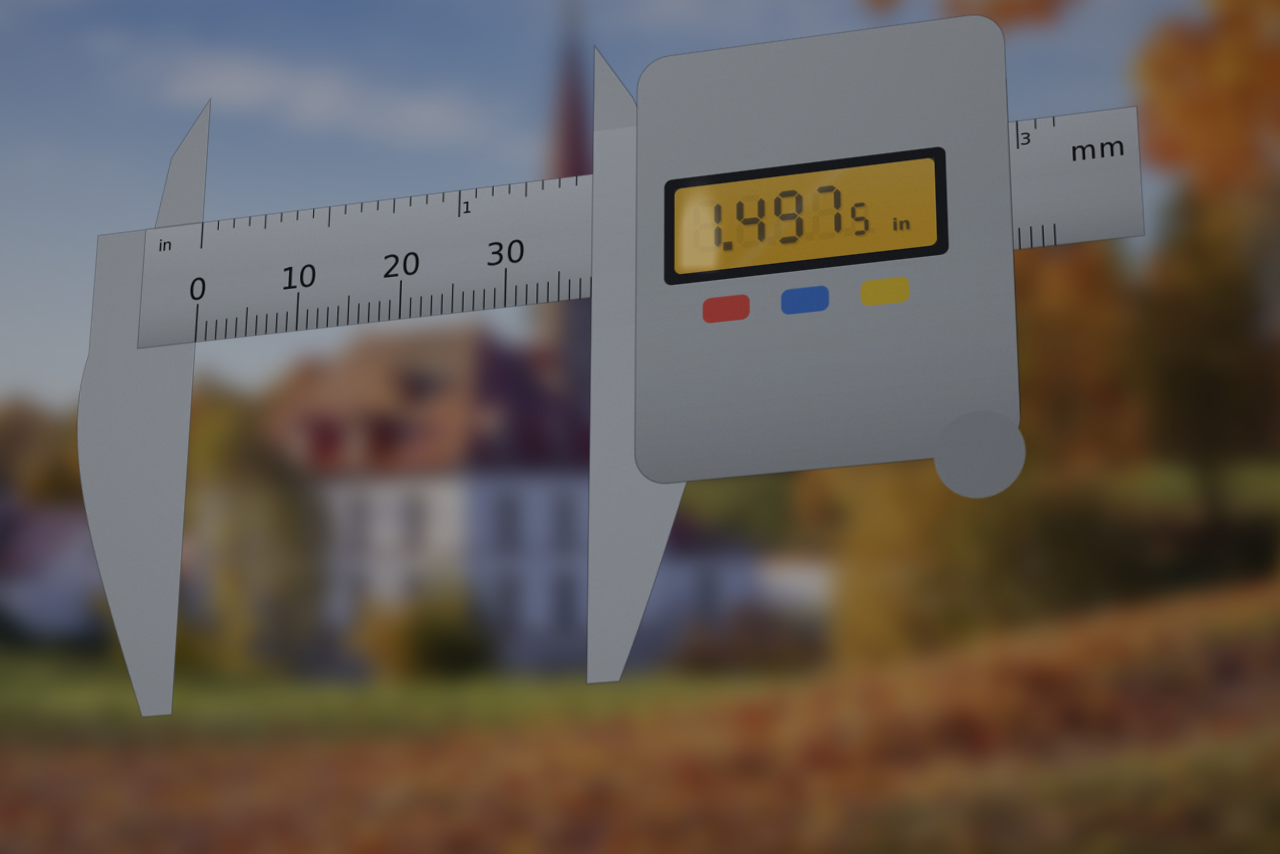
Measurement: 1.4975 in
